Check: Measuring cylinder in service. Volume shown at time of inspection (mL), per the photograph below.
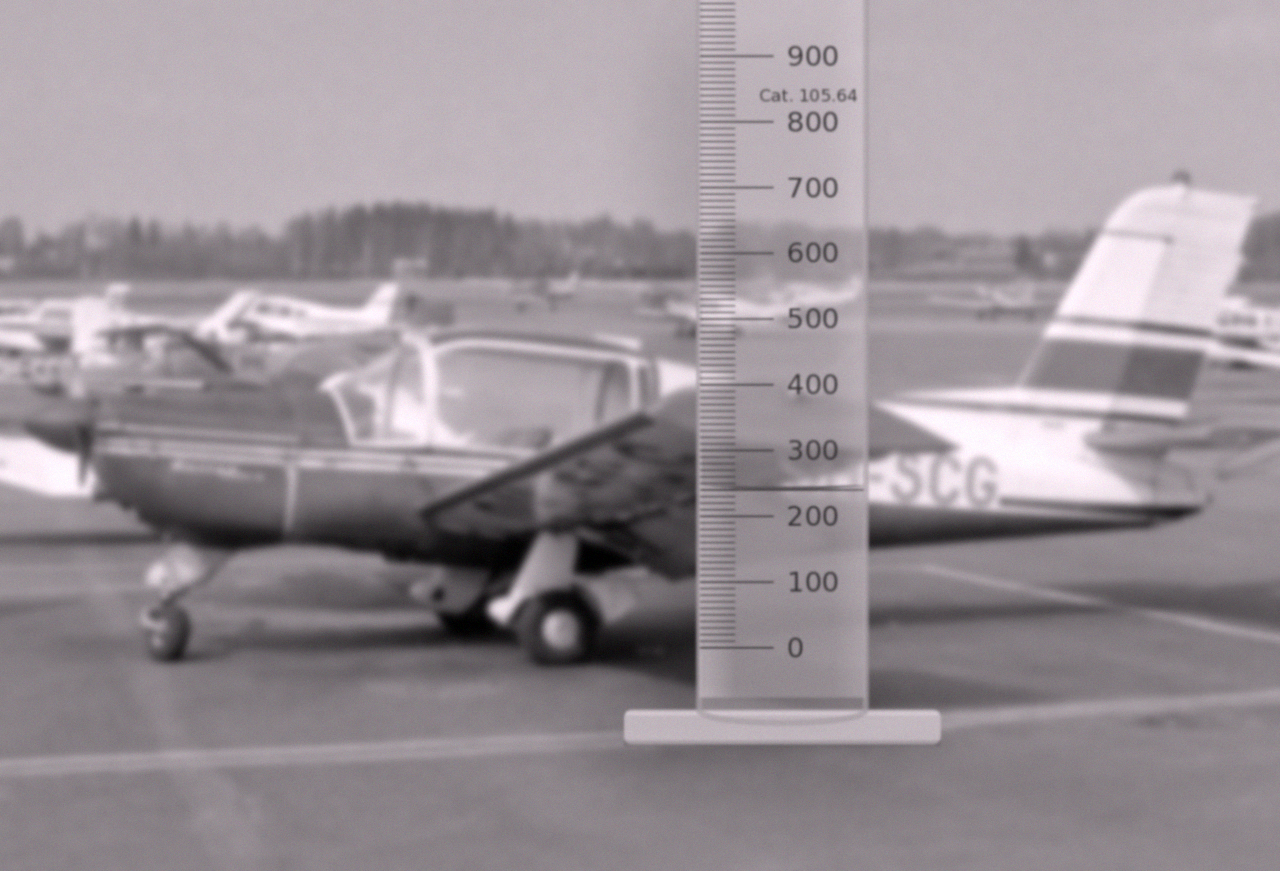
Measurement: 240 mL
